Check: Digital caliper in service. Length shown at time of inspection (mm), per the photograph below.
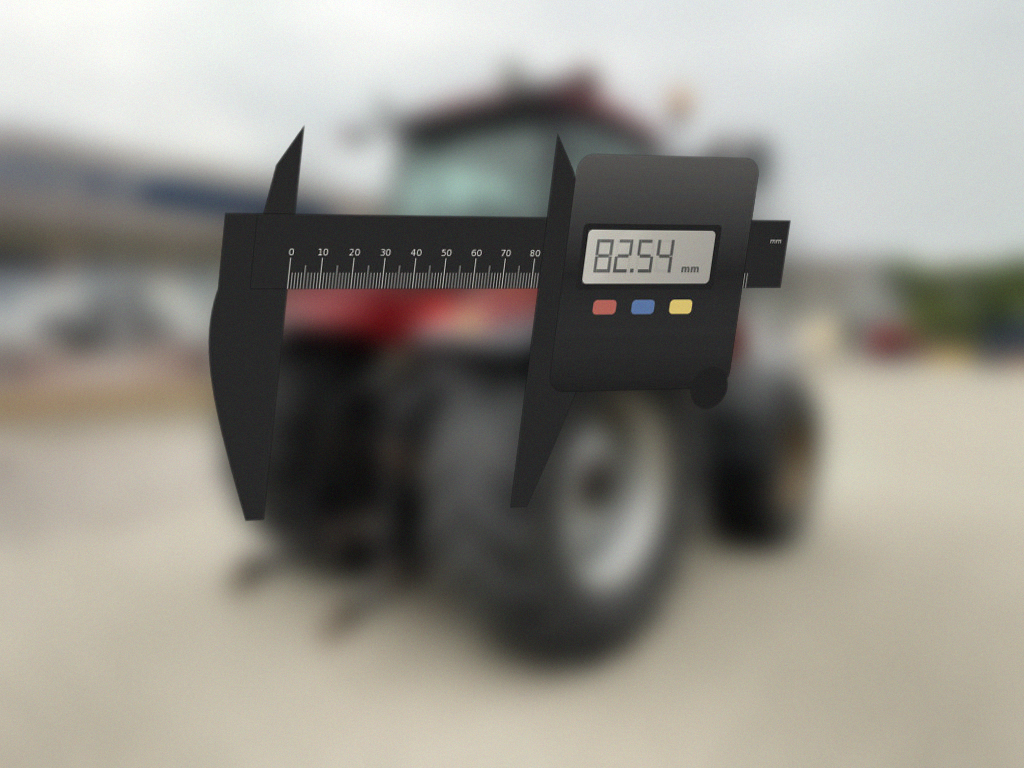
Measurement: 82.54 mm
